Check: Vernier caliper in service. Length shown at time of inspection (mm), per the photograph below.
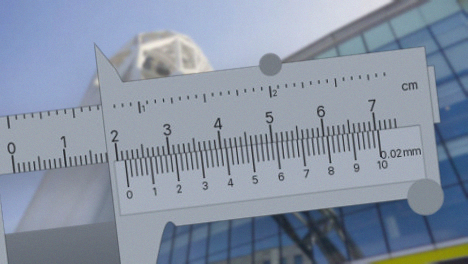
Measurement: 21.5 mm
